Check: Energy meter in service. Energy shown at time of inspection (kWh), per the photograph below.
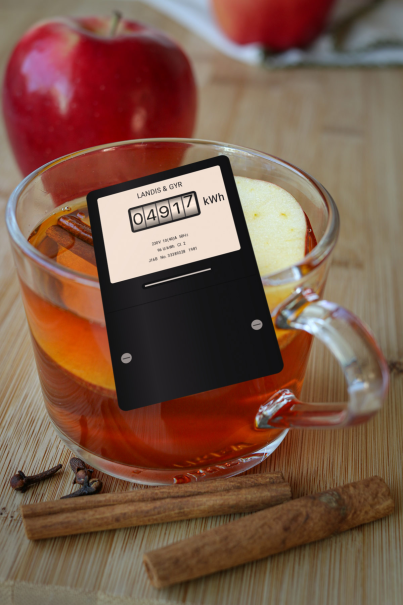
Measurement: 4917 kWh
